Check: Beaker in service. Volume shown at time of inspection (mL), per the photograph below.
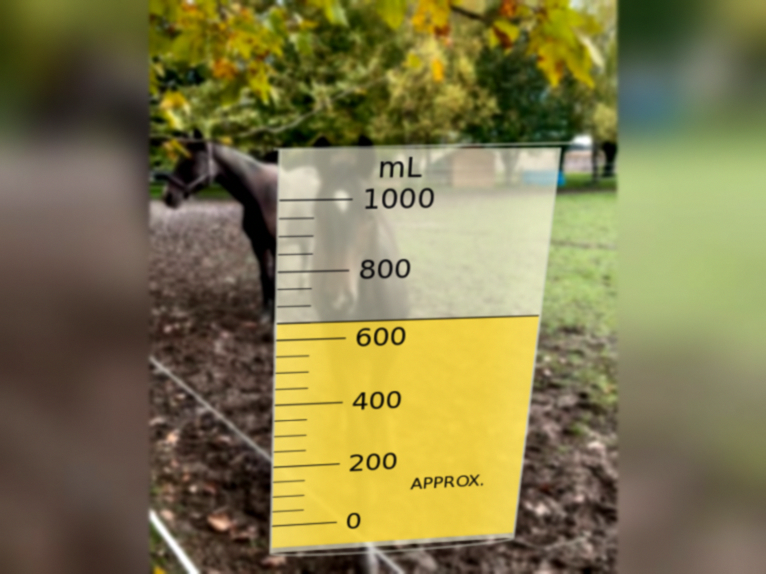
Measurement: 650 mL
